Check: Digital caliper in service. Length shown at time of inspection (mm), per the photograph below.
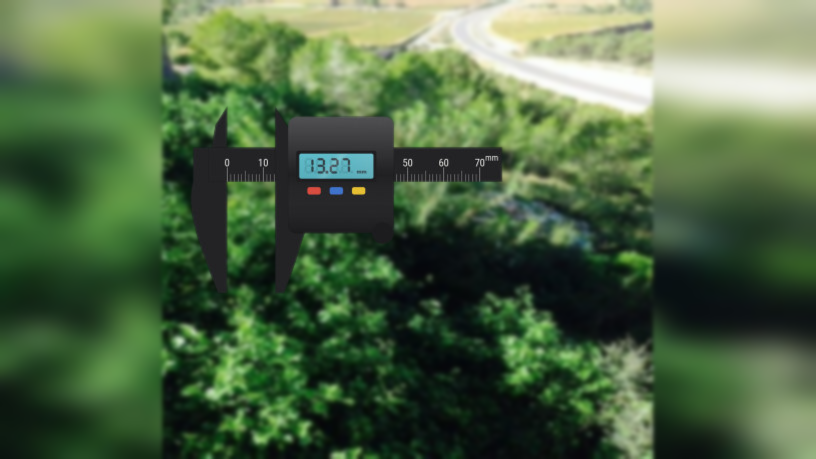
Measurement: 13.27 mm
